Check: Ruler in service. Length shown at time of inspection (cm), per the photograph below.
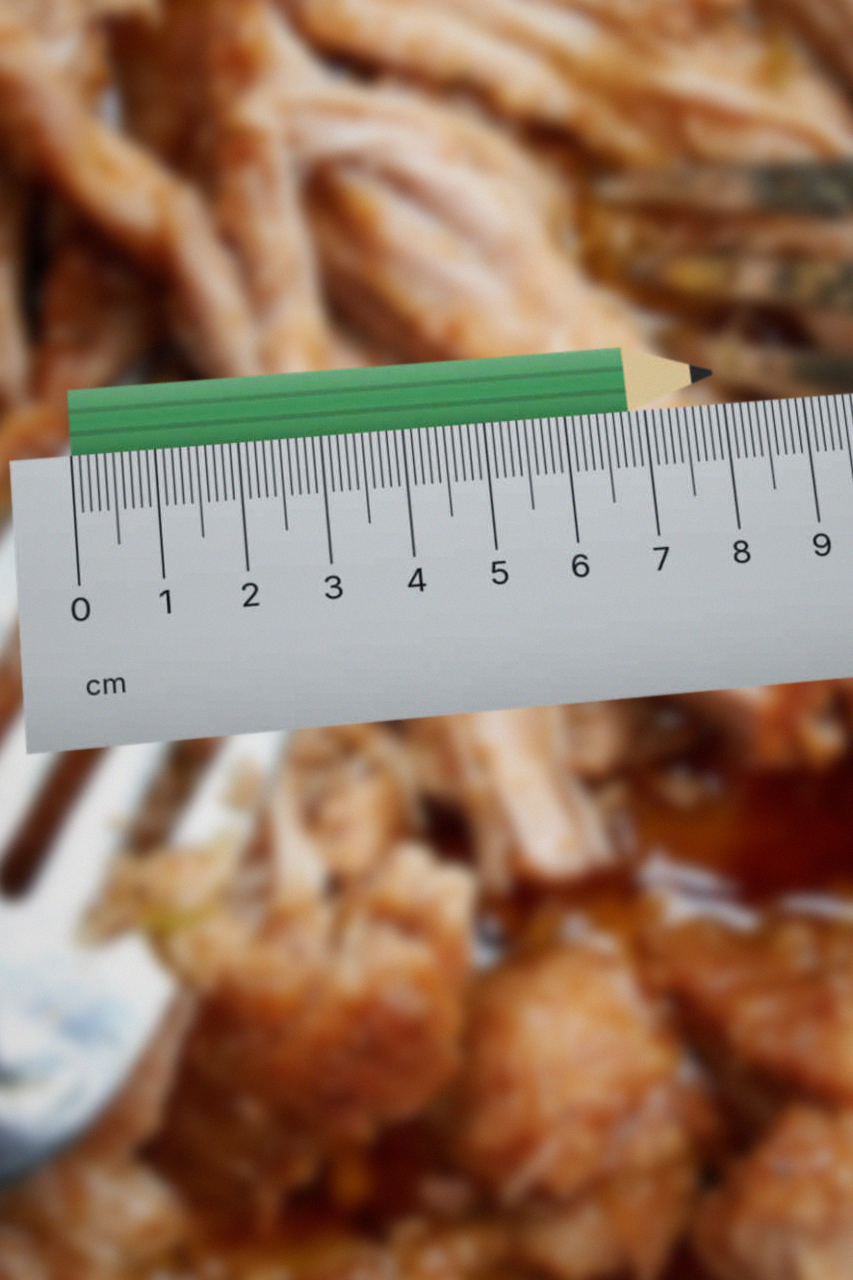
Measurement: 7.9 cm
